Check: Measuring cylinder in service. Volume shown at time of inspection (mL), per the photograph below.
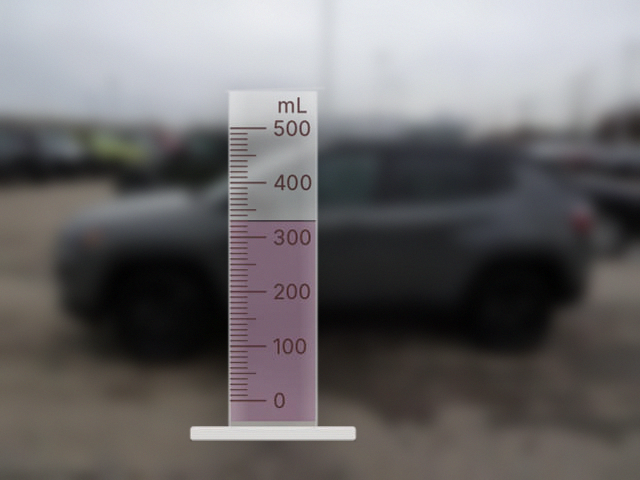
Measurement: 330 mL
